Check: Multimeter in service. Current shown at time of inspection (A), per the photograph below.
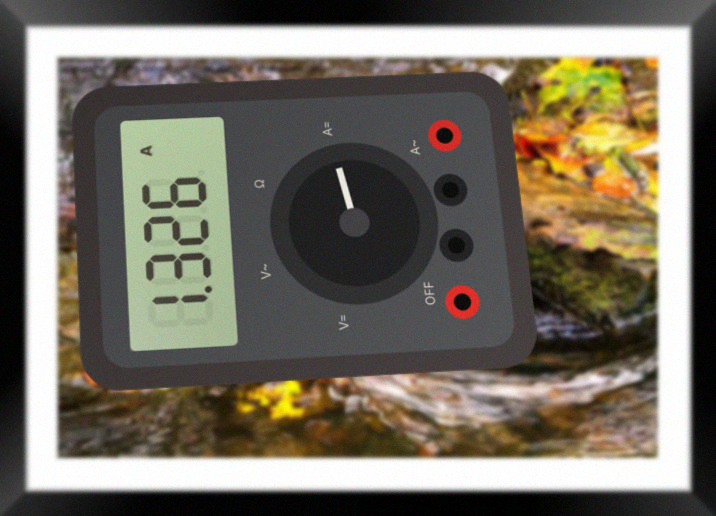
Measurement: 1.326 A
